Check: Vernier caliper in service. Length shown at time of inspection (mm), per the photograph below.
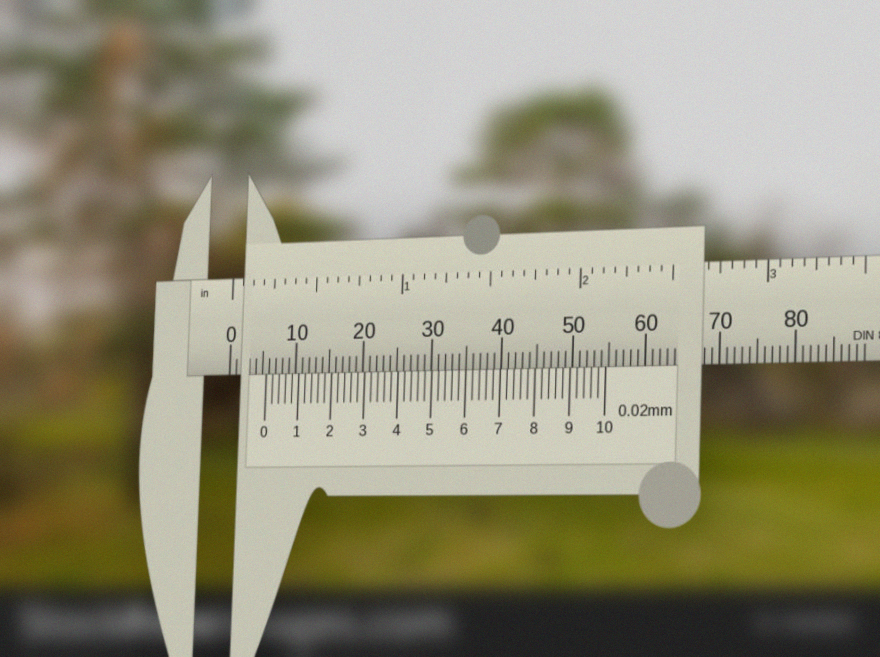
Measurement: 5.6 mm
